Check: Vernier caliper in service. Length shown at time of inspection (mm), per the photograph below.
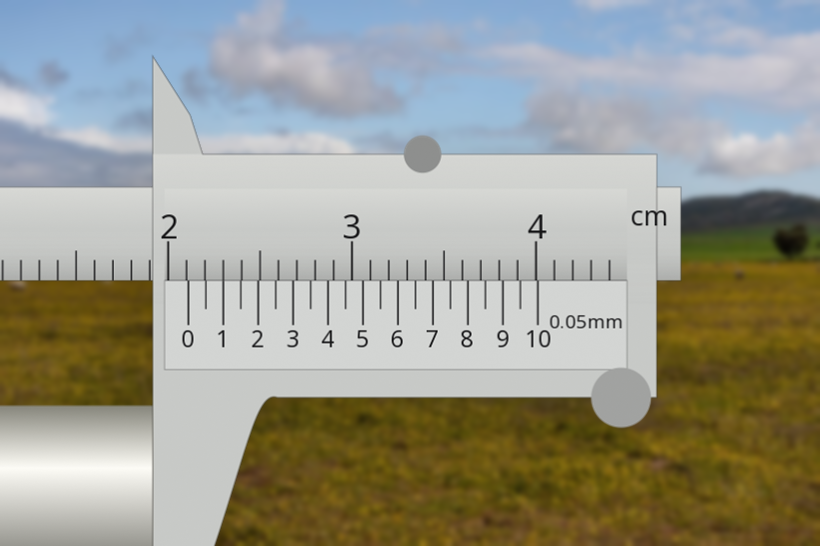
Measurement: 21.1 mm
